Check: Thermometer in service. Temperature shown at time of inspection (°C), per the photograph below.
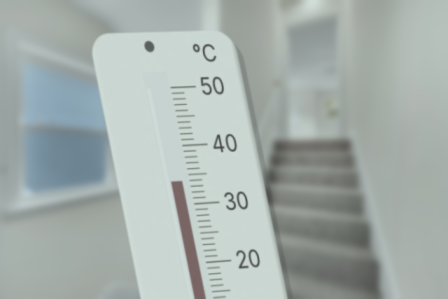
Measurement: 34 °C
